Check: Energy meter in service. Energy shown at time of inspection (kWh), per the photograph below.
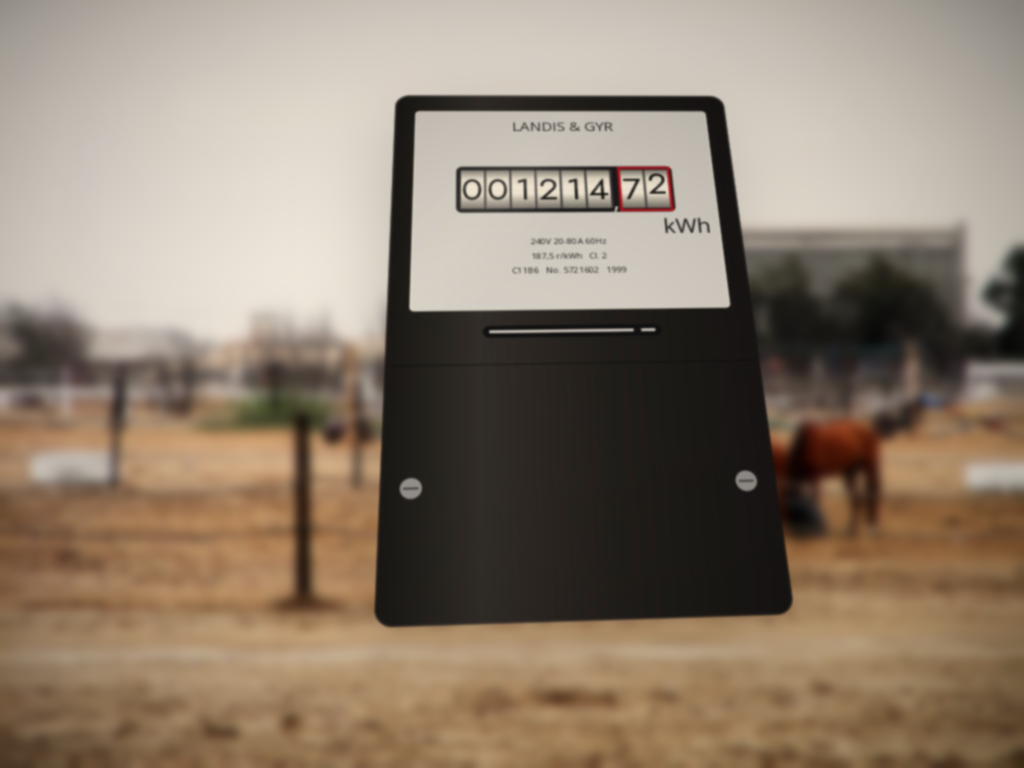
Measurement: 1214.72 kWh
